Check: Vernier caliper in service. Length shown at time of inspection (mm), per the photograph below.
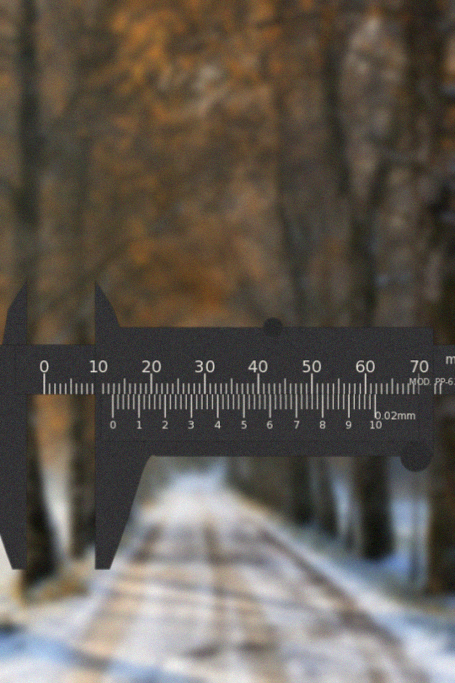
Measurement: 12.8 mm
